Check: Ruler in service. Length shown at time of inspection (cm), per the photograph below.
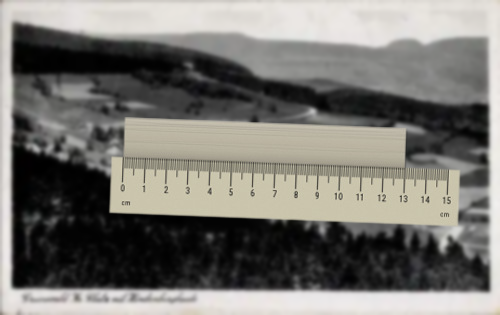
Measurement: 13 cm
